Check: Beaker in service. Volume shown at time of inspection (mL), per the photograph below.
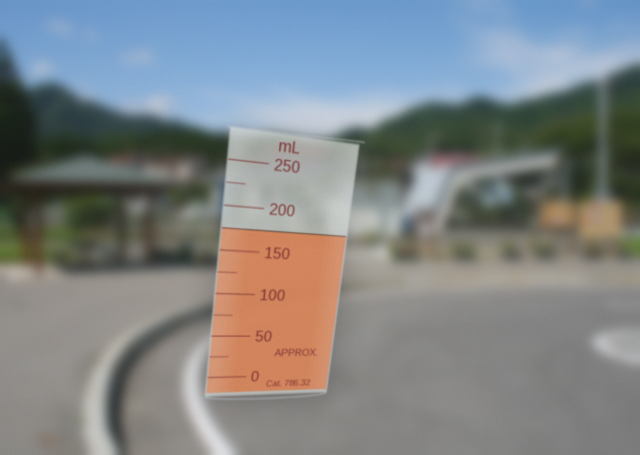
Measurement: 175 mL
